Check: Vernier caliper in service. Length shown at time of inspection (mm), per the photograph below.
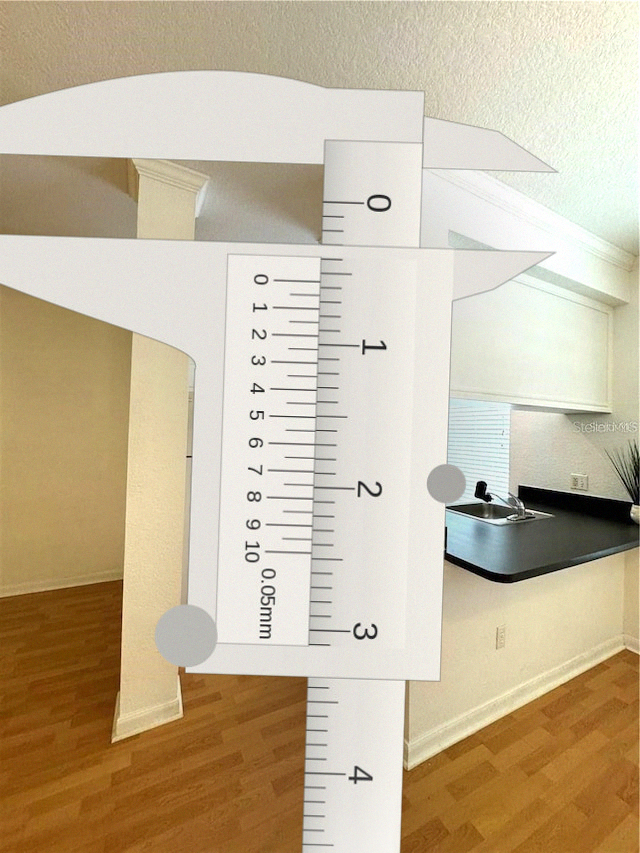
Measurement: 5.6 mm
